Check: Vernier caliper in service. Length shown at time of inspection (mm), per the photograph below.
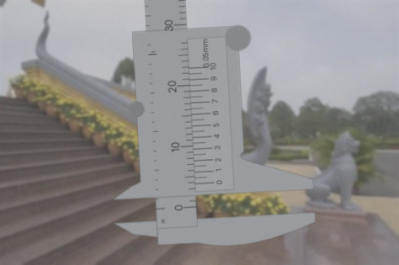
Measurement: 3.8 mm
